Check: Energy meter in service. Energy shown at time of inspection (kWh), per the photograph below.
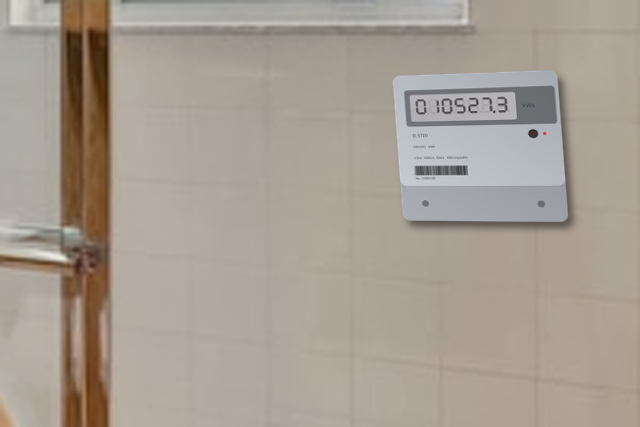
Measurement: 10527.3 kWh
